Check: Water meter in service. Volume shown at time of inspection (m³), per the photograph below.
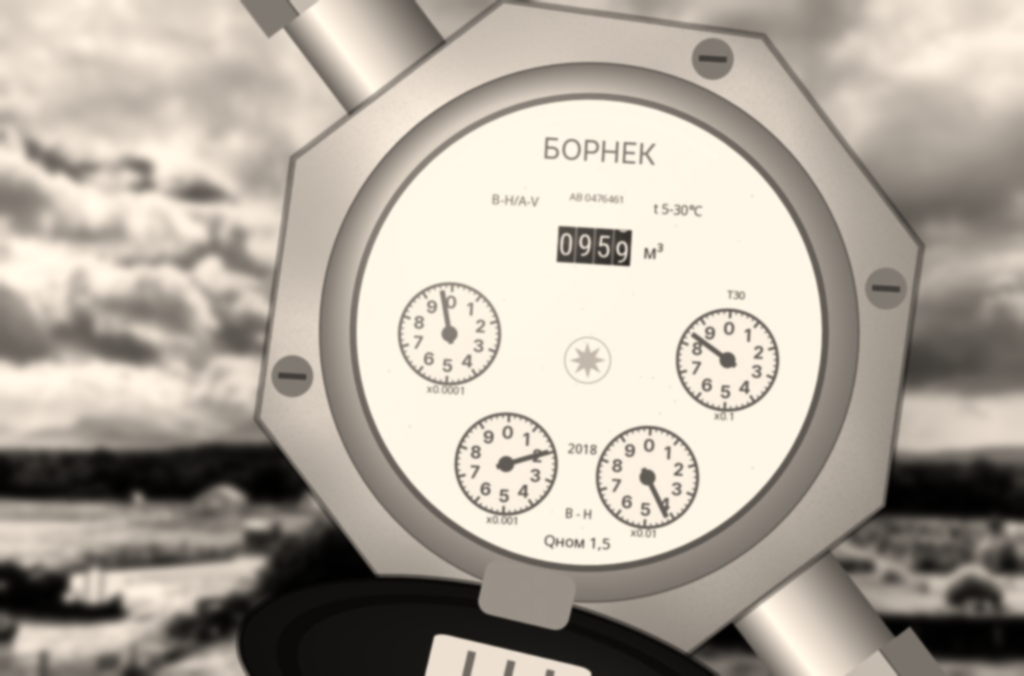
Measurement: 958.8419 m³
